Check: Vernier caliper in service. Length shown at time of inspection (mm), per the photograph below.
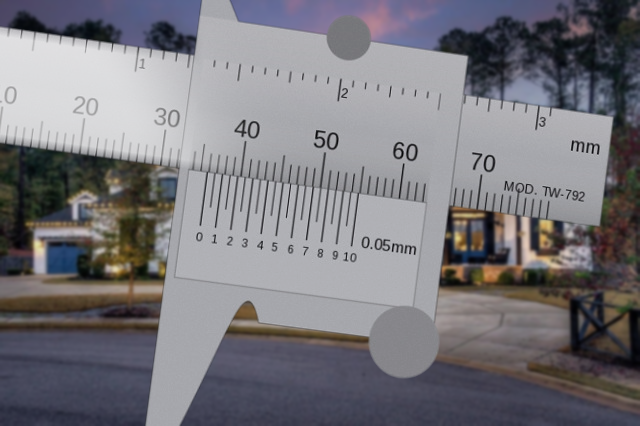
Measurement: 35.8 mm
